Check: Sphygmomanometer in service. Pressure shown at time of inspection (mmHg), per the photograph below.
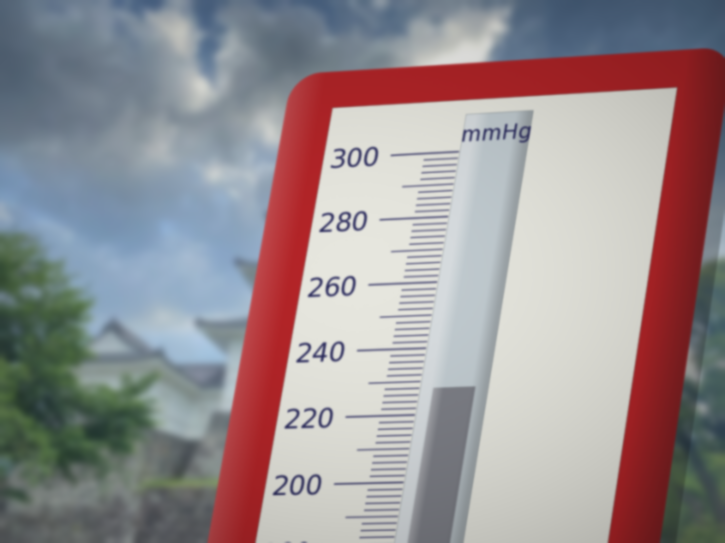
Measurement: 228 mmHg
